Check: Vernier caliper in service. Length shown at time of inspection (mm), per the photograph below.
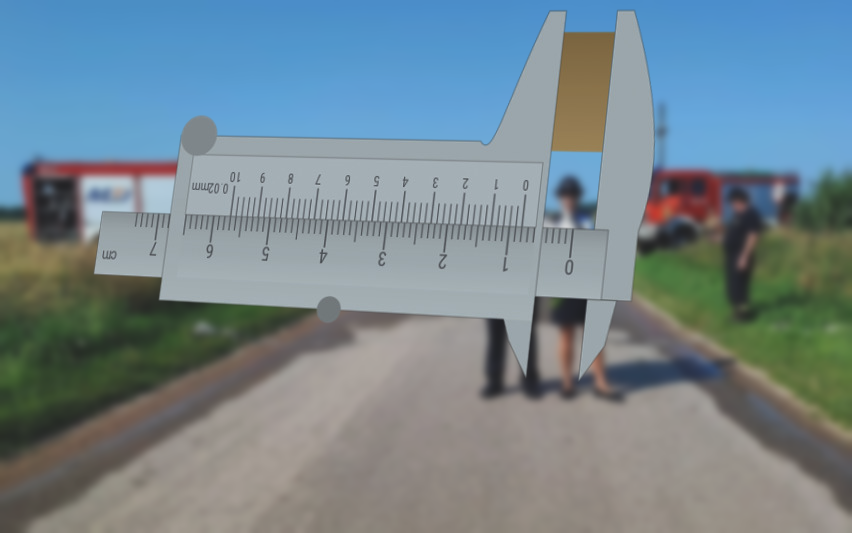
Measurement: 8.0 mm
